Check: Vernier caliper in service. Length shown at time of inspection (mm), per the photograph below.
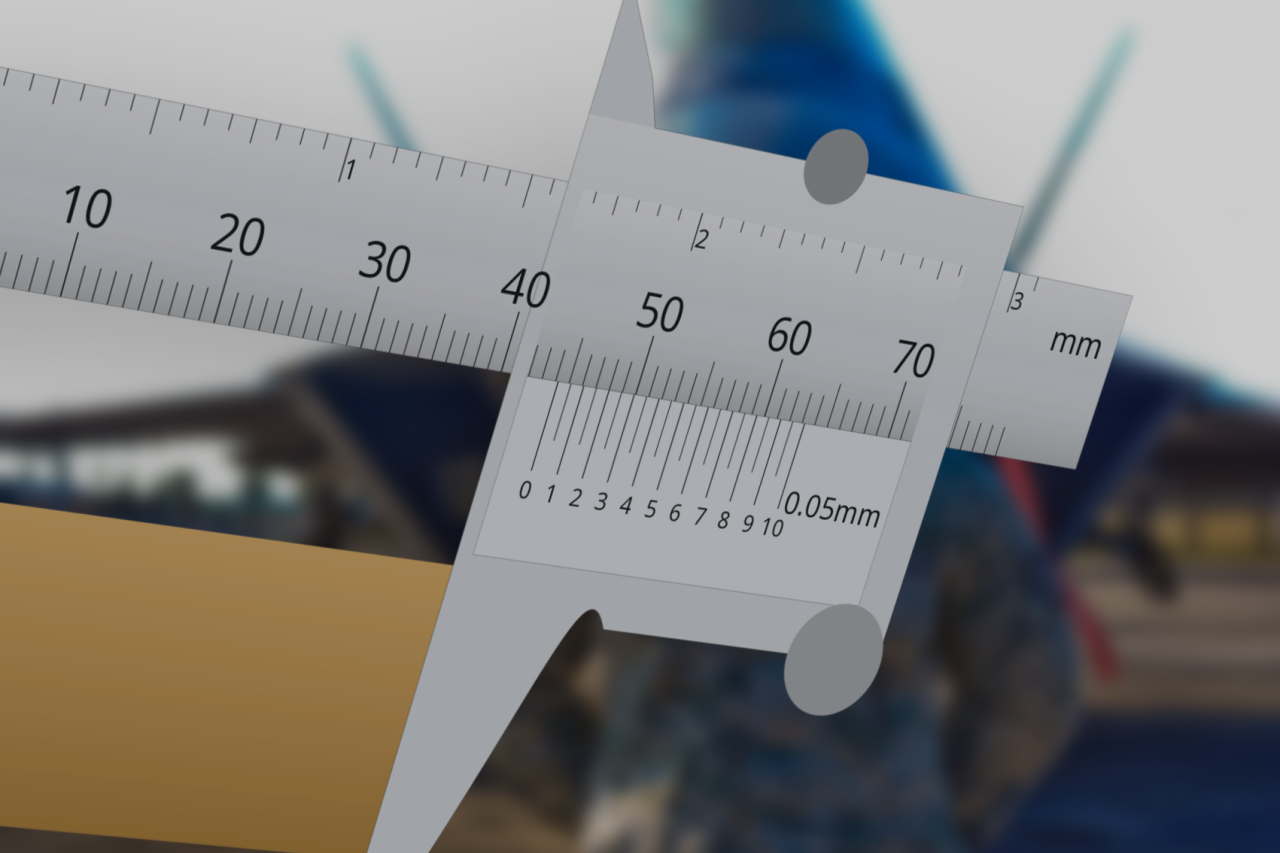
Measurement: 44.2 mm
